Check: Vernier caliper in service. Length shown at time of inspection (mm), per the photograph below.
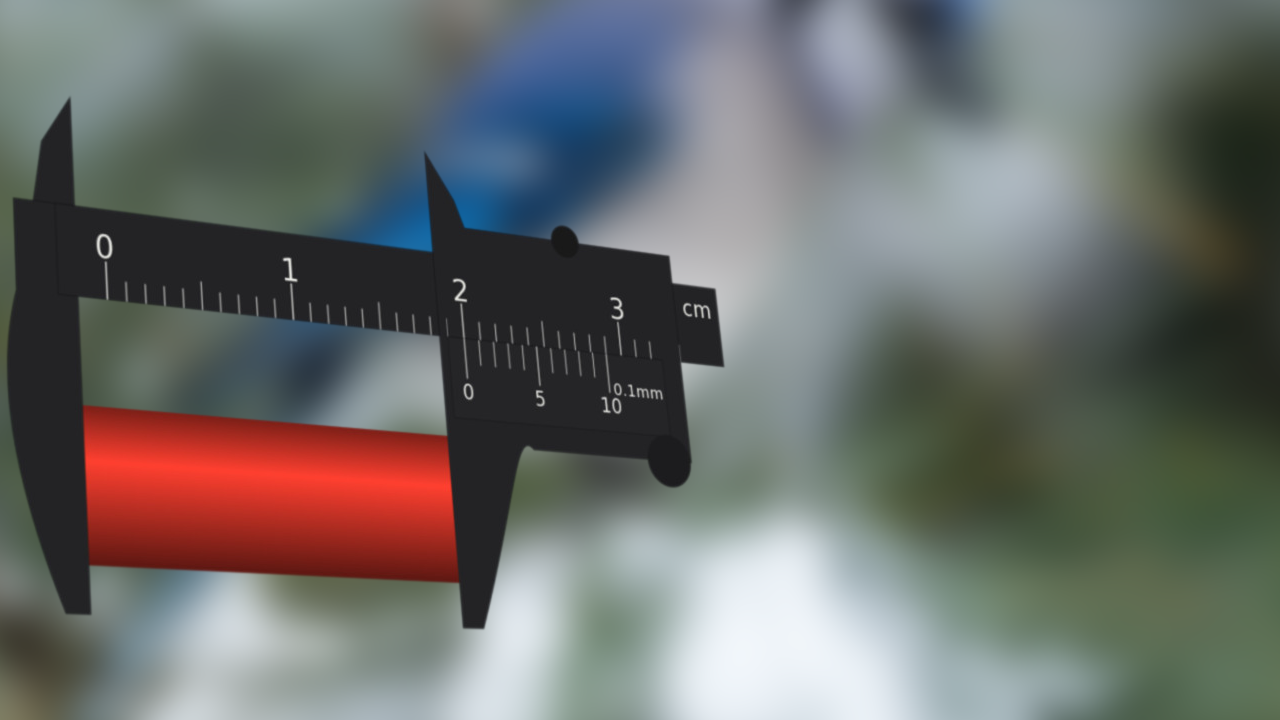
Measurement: 20.0 mm
